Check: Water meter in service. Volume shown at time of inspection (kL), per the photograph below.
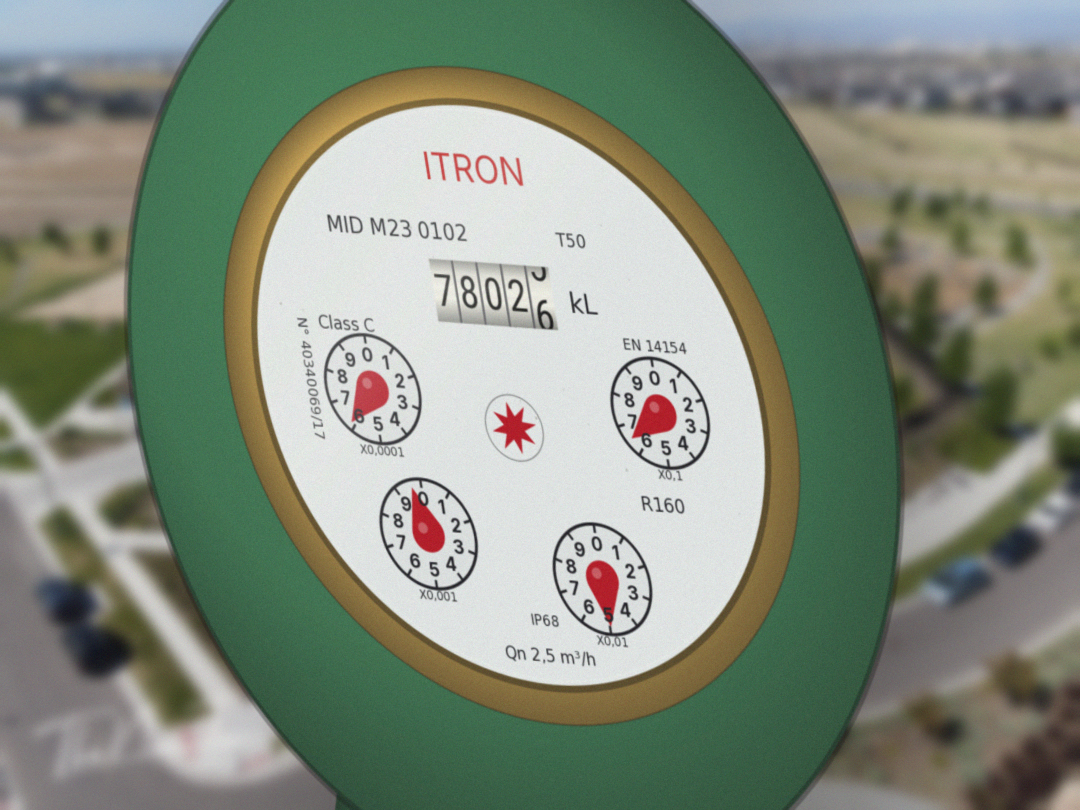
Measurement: 78025.6496 kL
